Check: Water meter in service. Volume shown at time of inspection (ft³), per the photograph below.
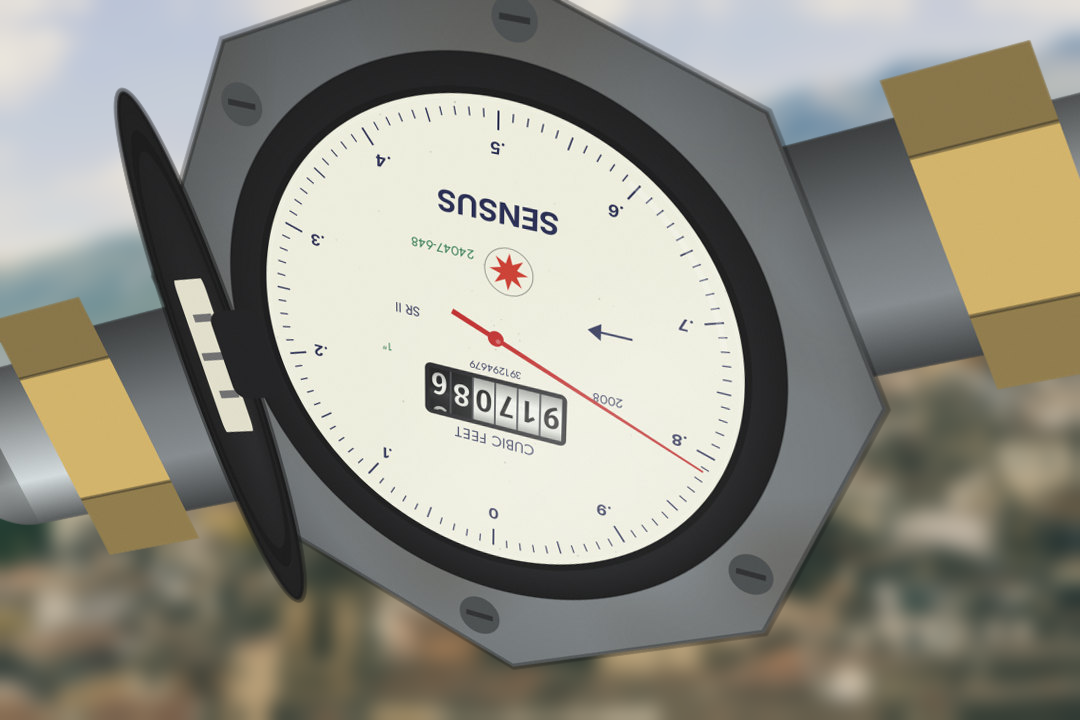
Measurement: 917085.81 ft³
